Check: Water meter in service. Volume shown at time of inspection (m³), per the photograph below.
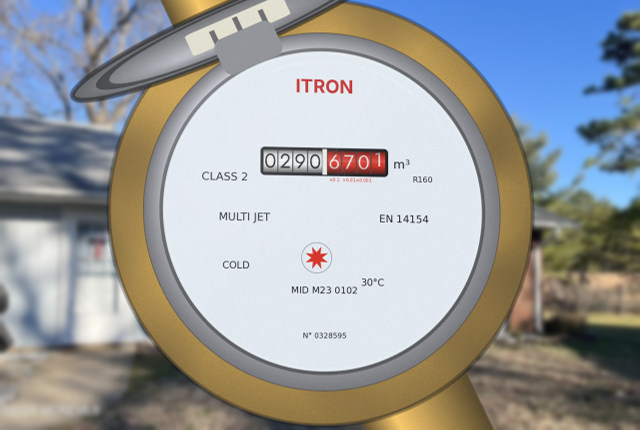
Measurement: 290.6701 m³
